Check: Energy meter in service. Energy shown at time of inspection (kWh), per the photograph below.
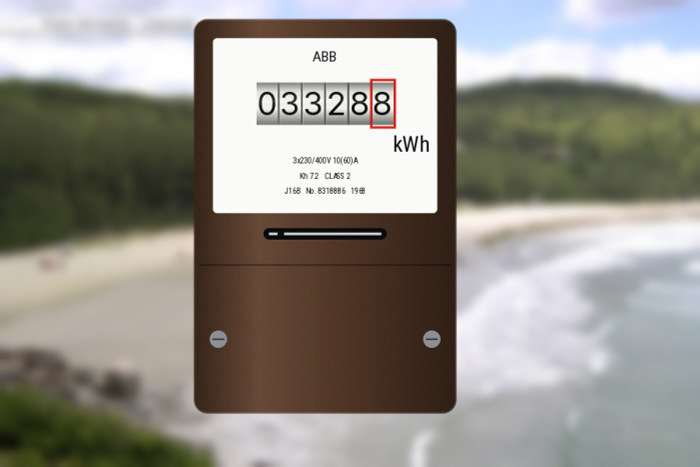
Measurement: 3328.8 kWh
